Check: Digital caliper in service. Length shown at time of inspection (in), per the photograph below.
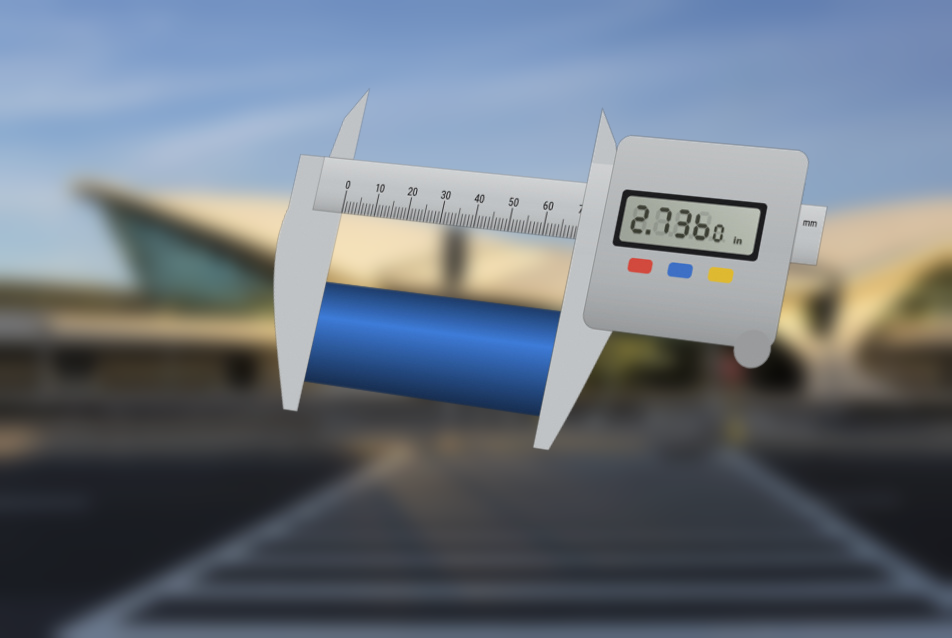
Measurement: 2.7360 in
